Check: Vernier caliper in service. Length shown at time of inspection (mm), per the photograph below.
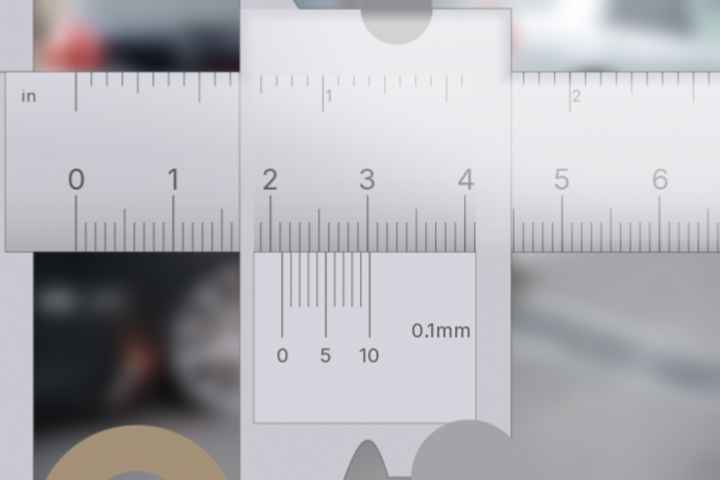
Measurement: 21.2 mm
